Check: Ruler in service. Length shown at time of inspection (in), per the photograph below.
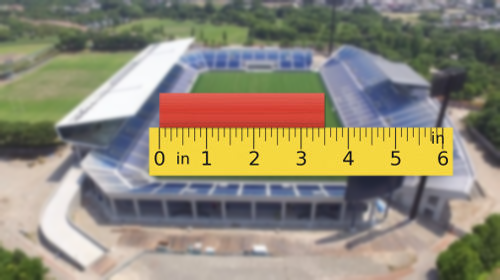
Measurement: 3.5 in
